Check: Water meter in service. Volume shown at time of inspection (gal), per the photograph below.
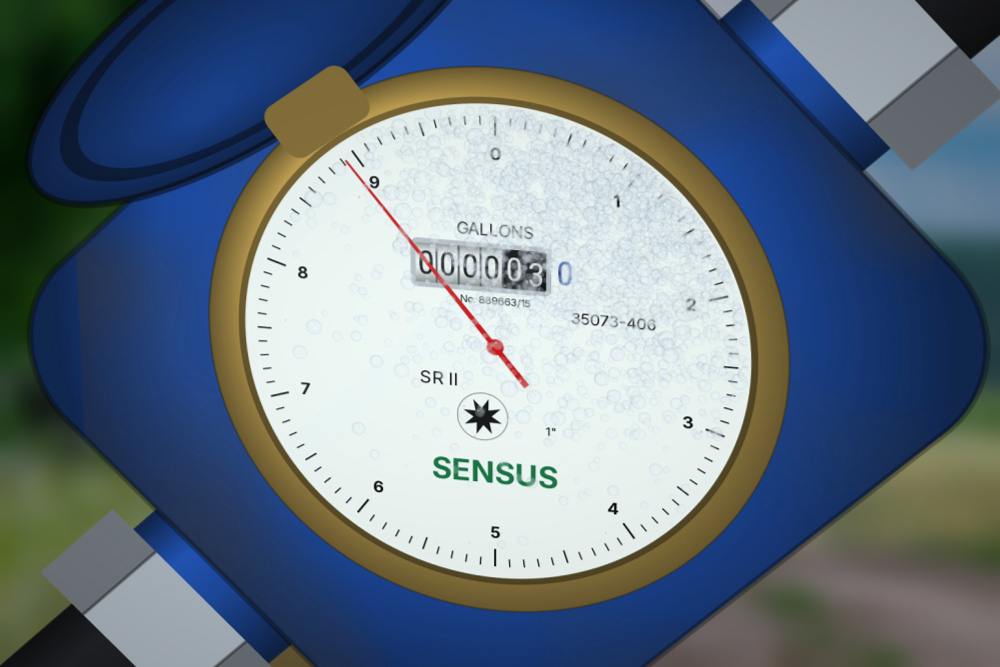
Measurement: 28.9 gal
